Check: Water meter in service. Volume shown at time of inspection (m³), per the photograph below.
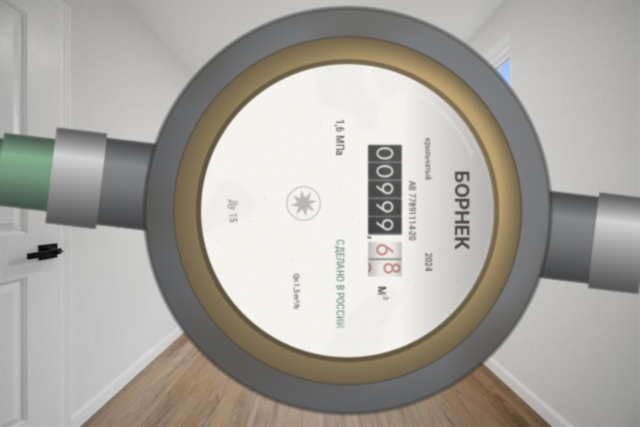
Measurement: 999.68 m³
